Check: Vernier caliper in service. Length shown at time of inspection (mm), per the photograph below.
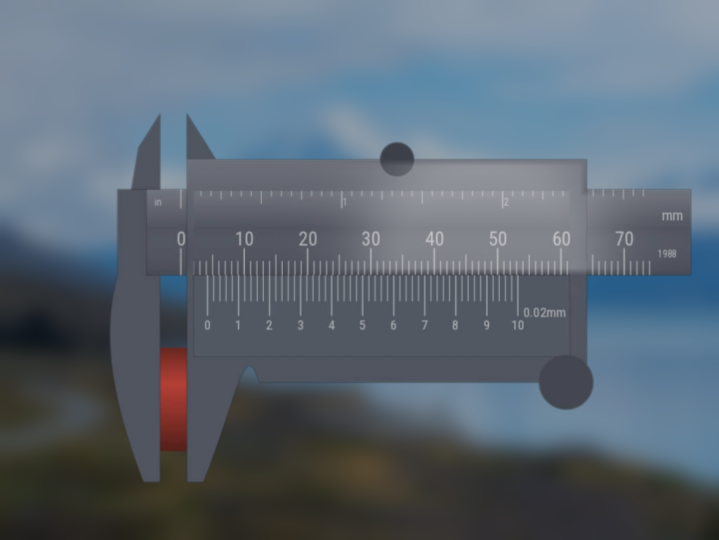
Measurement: 4.2 mm
